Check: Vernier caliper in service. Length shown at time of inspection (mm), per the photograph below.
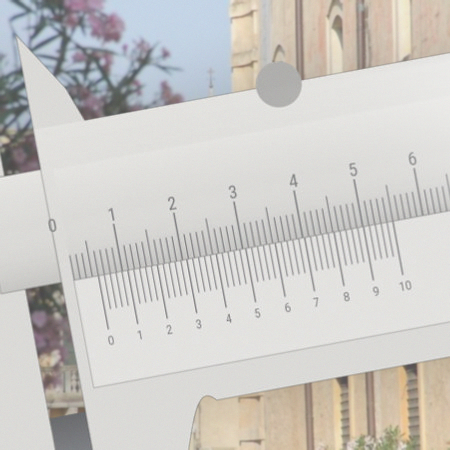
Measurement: 6.0 mm
